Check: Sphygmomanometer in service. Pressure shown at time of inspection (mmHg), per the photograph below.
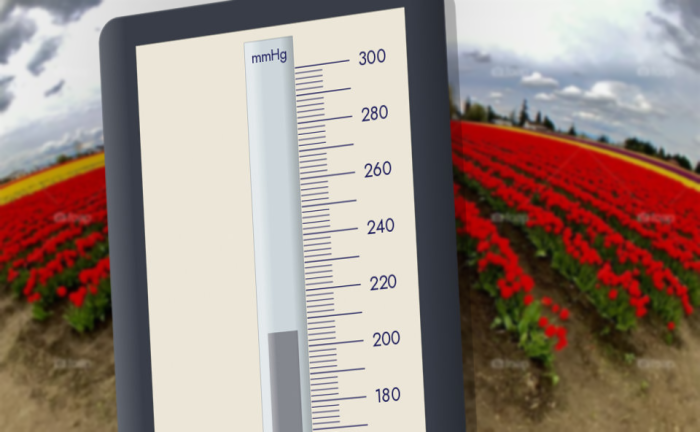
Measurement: 206 mmHg
